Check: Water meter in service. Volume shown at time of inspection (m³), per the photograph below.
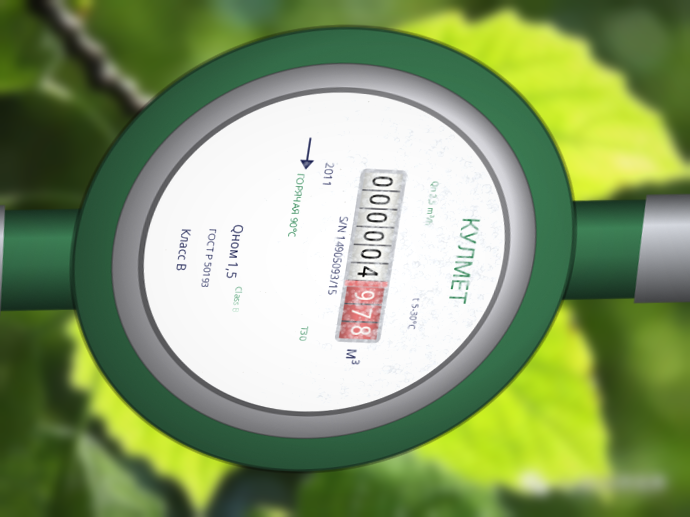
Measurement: 4.978 m³
